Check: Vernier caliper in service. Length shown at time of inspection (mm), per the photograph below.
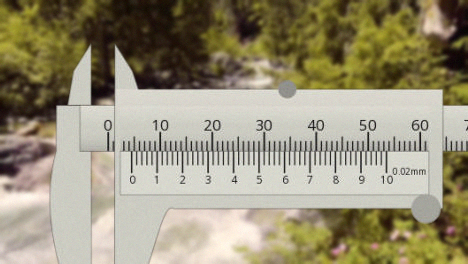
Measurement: 4.5 mm
